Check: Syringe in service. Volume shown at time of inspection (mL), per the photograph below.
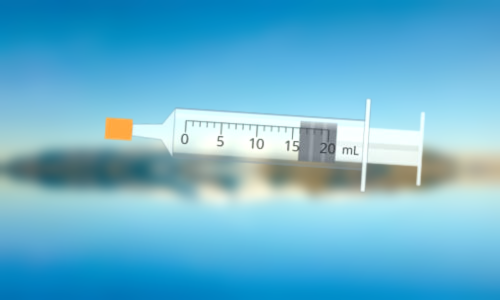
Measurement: 16 mL
